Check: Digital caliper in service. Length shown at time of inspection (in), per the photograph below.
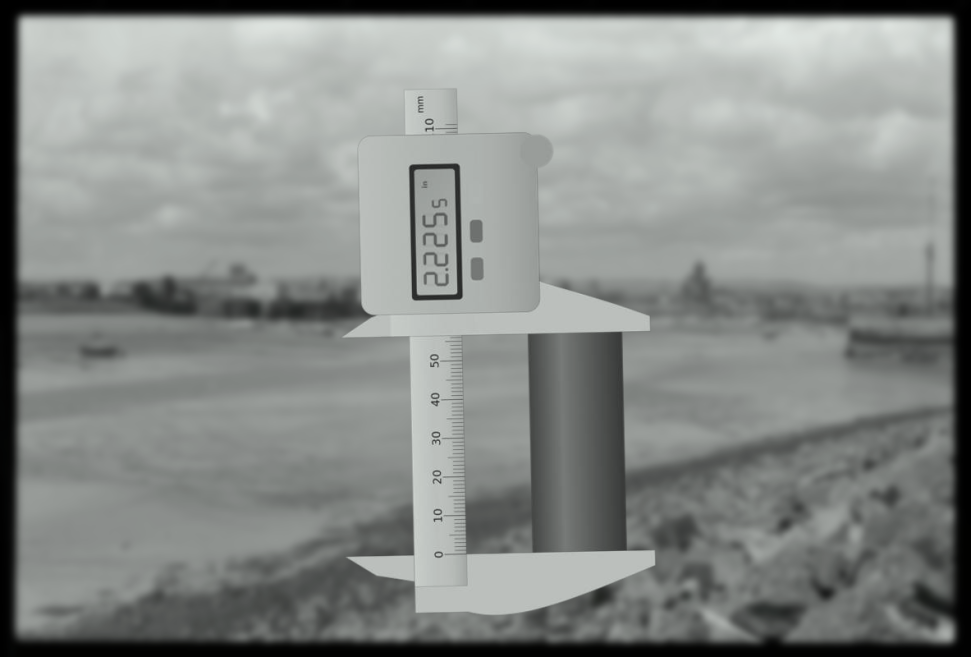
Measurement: 2.2255 in
